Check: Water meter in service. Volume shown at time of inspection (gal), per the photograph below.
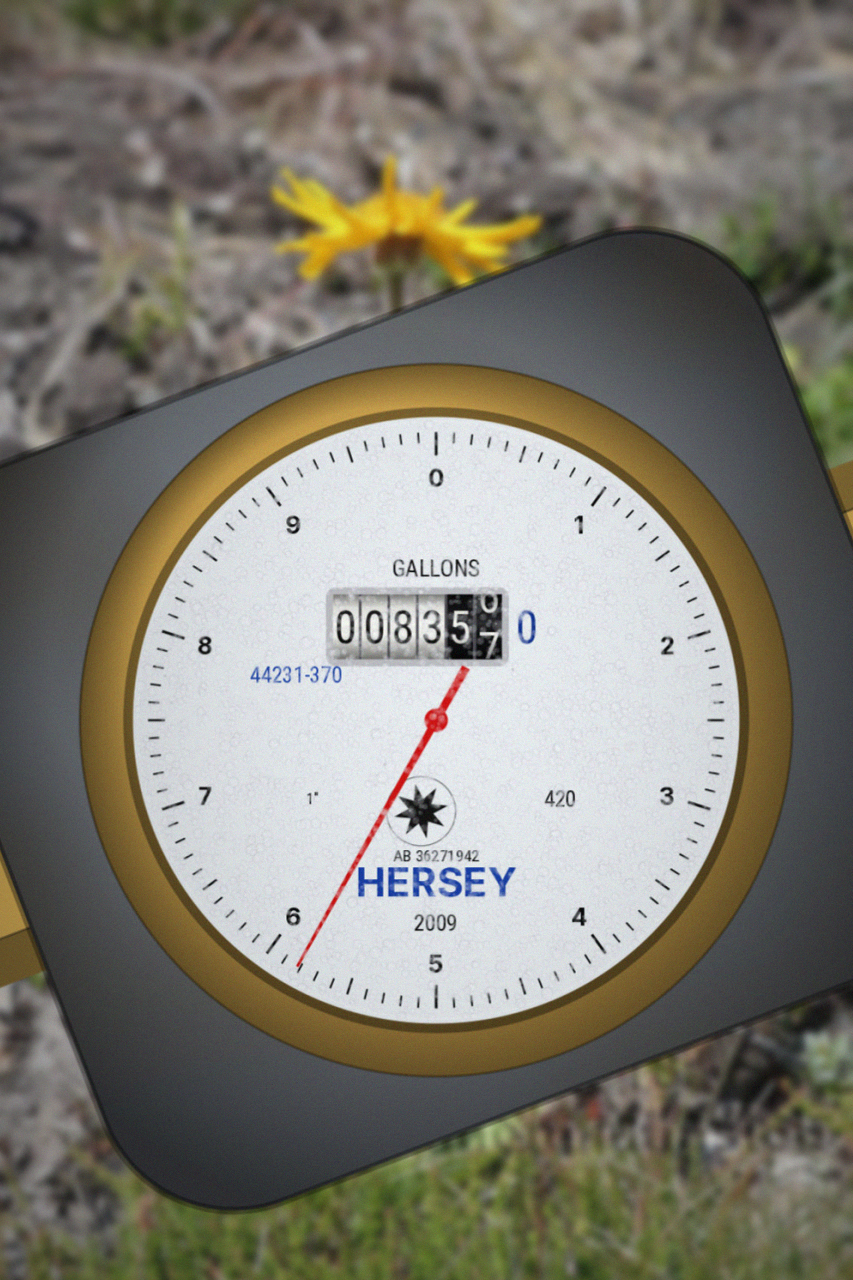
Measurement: 83565.8 gal
